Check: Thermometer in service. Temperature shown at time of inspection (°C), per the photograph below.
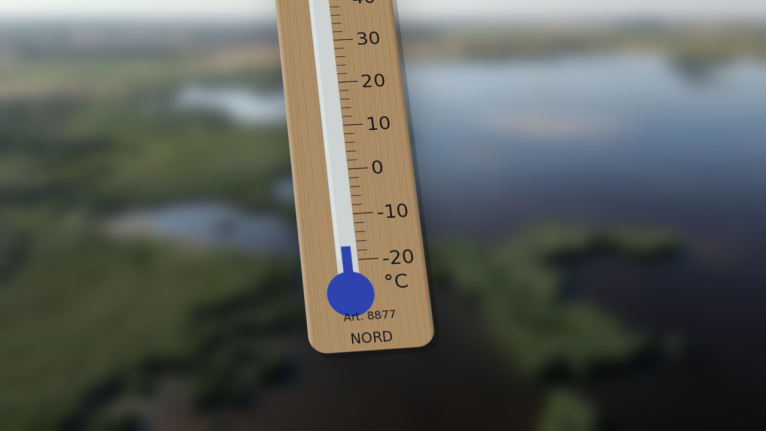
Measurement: -17 °C
